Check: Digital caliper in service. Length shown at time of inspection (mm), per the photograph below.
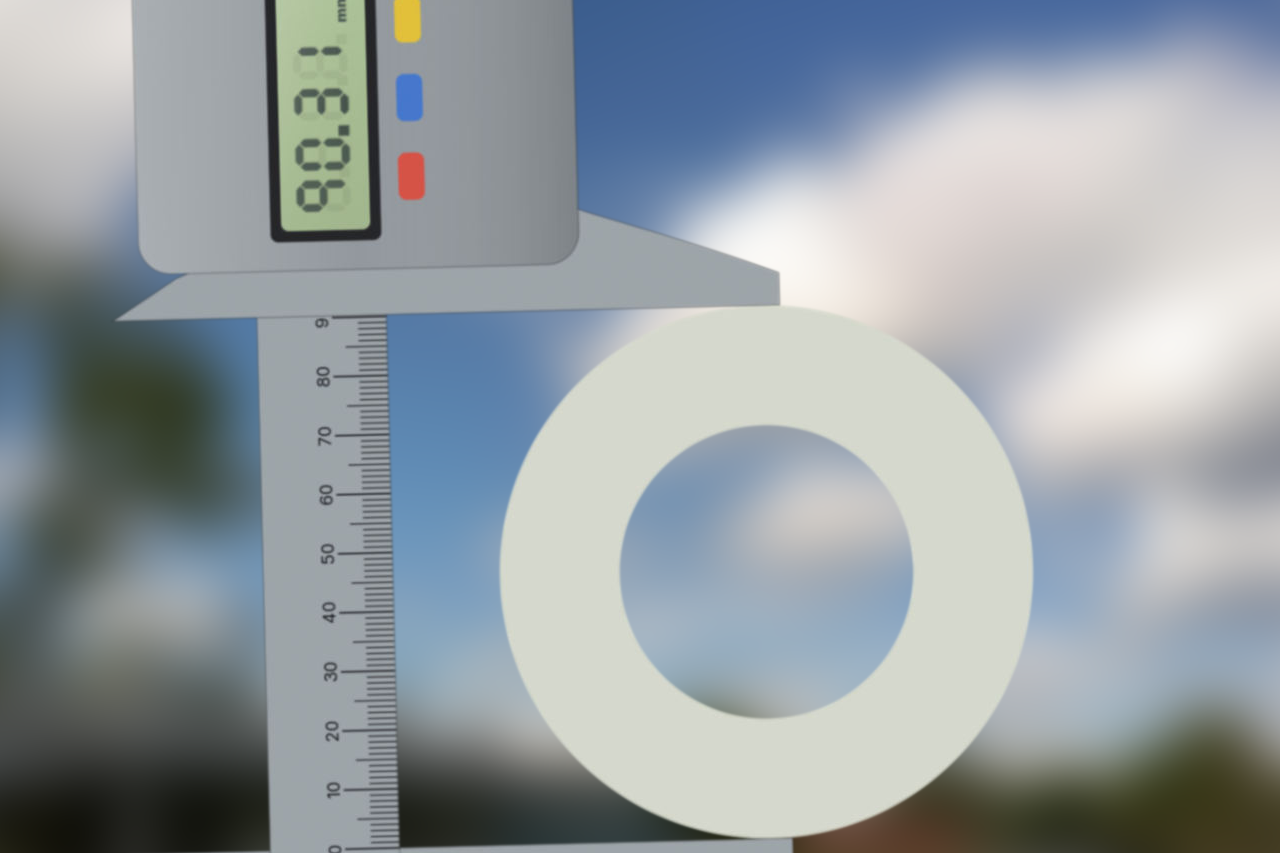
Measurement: 90.31 mm
